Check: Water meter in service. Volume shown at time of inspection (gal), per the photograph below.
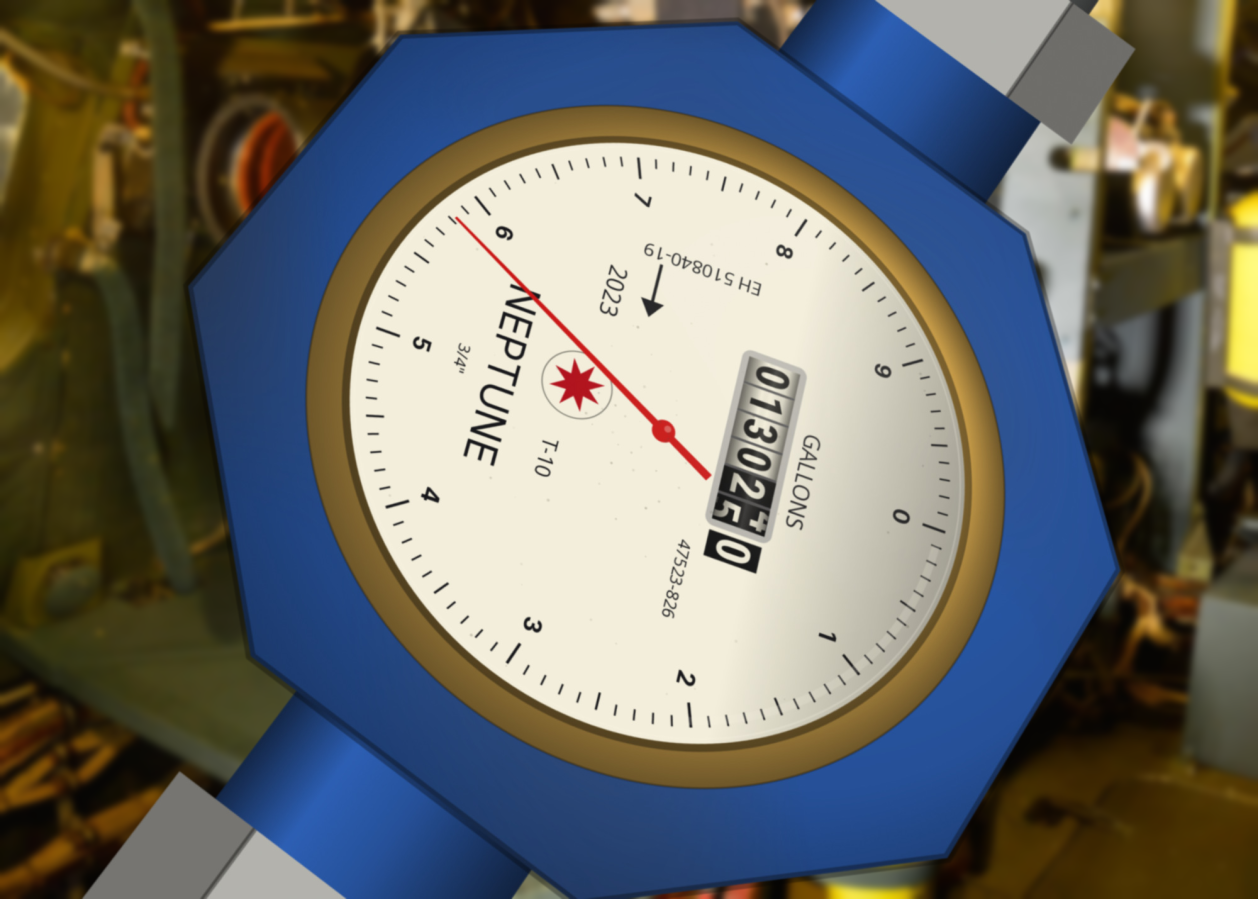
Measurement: 130245.8 gal
